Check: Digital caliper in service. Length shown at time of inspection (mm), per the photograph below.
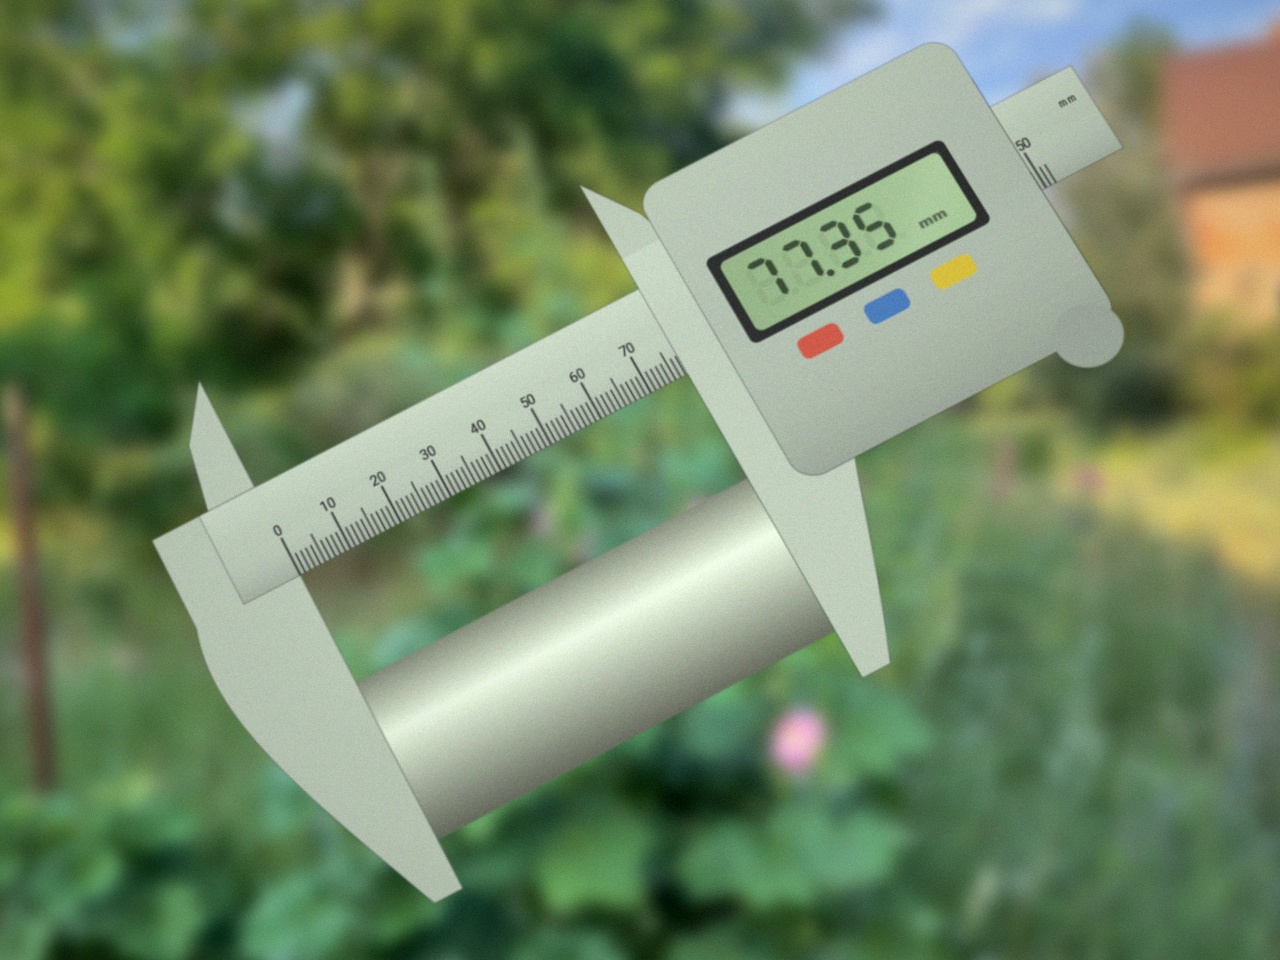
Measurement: 77.35 mm
